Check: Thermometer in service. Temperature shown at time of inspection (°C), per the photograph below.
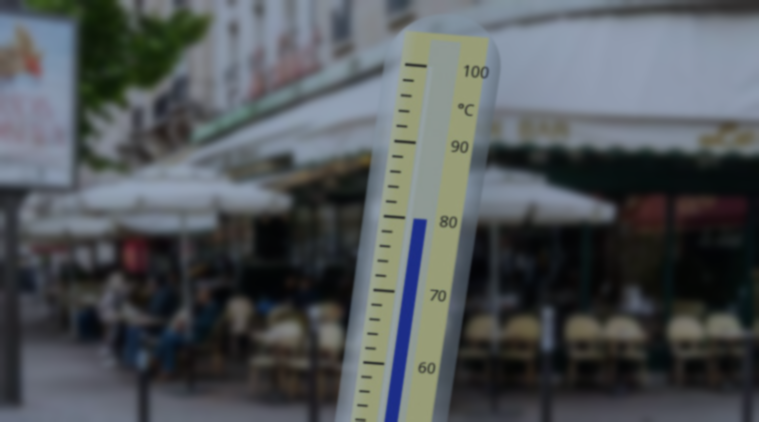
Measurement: 80 °C
